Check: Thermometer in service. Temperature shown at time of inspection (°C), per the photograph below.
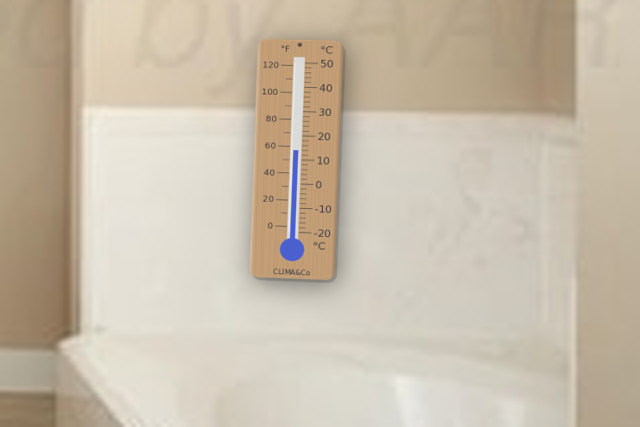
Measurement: 14 °C
